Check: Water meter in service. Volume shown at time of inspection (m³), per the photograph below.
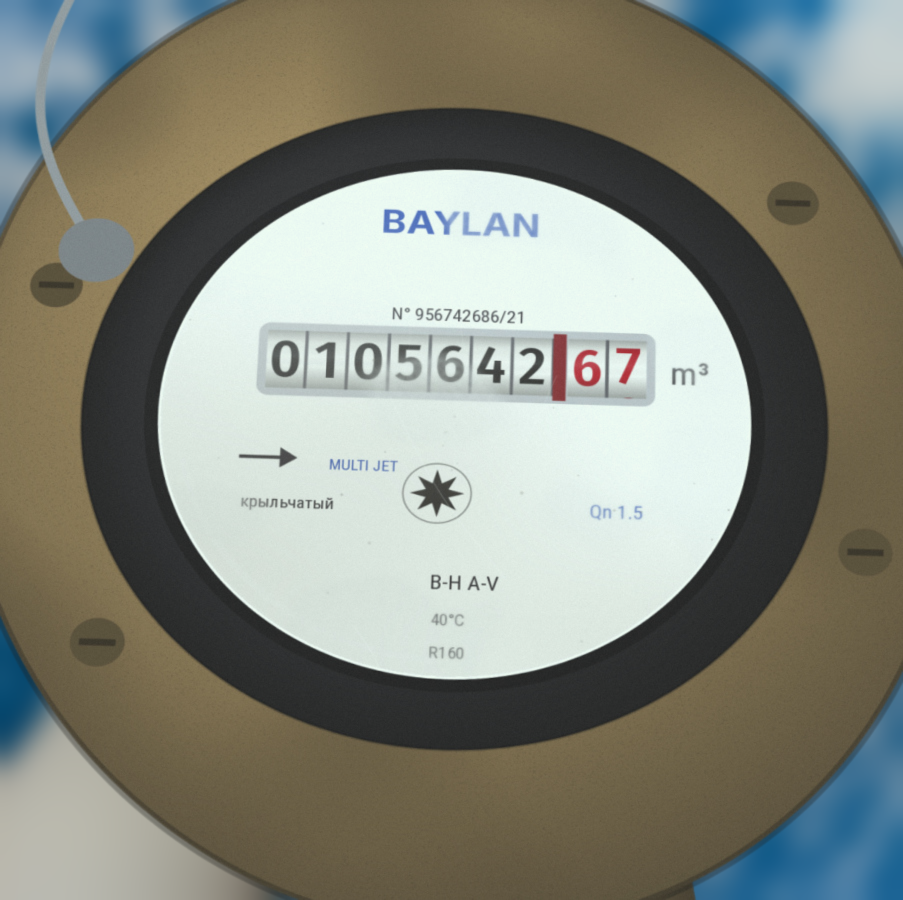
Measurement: 105642.67 m³
